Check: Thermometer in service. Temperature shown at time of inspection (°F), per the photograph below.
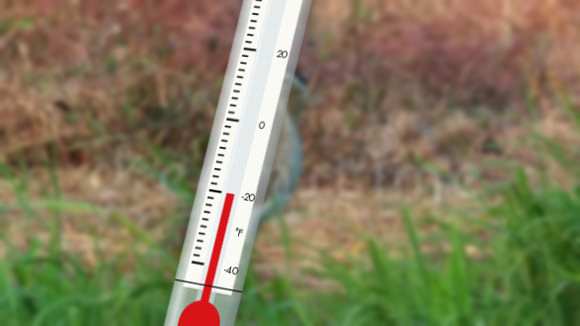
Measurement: -20 °F
